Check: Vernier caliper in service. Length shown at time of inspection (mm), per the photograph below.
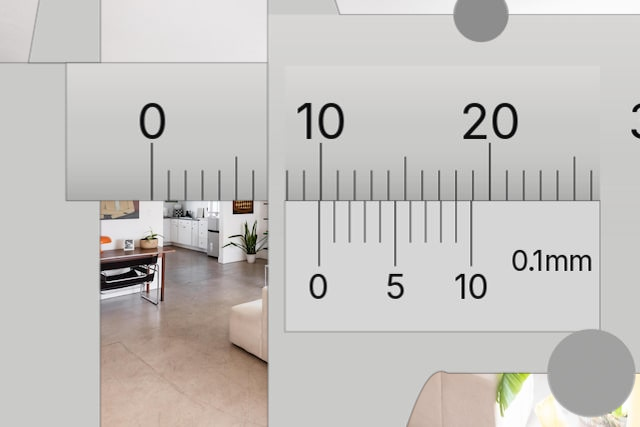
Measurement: 9.9 mm
